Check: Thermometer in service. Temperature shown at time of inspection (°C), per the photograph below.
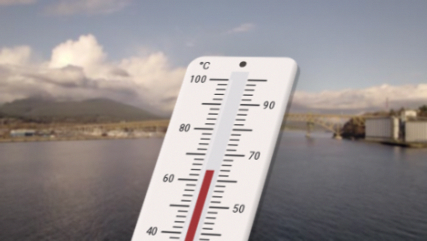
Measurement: 64 °C
